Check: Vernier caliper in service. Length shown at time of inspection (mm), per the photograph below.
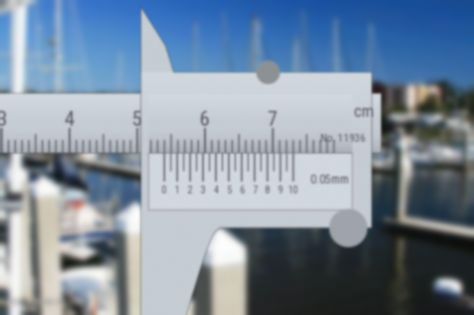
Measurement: 54.0 mm
